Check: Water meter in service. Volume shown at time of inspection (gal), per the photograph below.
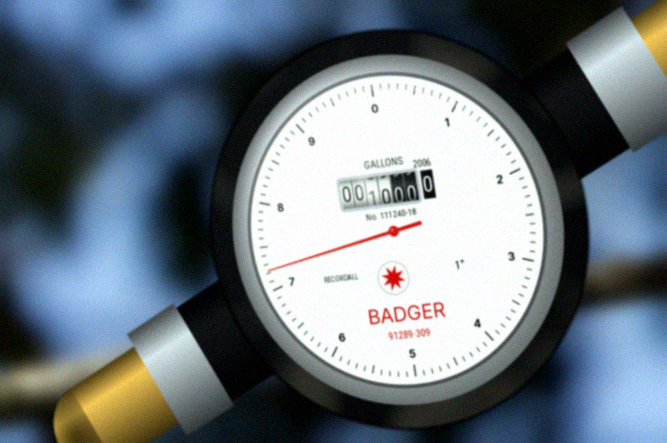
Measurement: 9997.2 gal
